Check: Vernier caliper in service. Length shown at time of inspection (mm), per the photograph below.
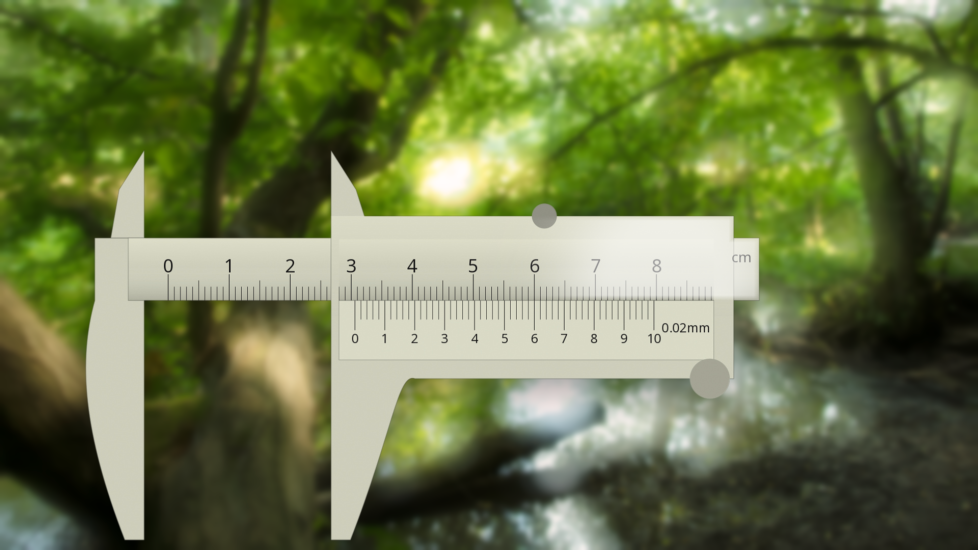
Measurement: 30.6 mm
